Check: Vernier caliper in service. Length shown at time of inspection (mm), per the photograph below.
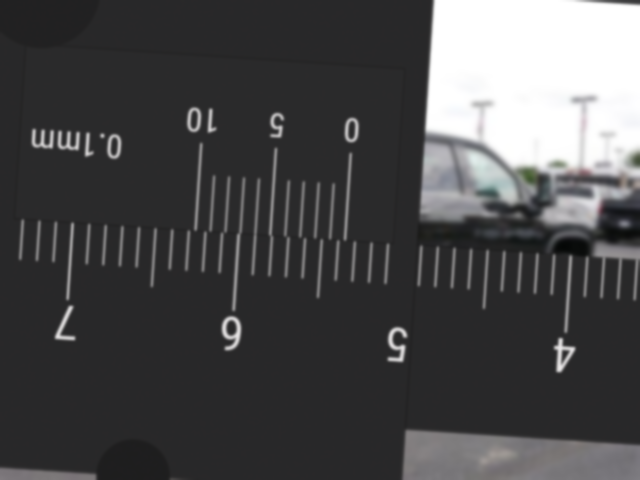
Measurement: 53.6 mm
